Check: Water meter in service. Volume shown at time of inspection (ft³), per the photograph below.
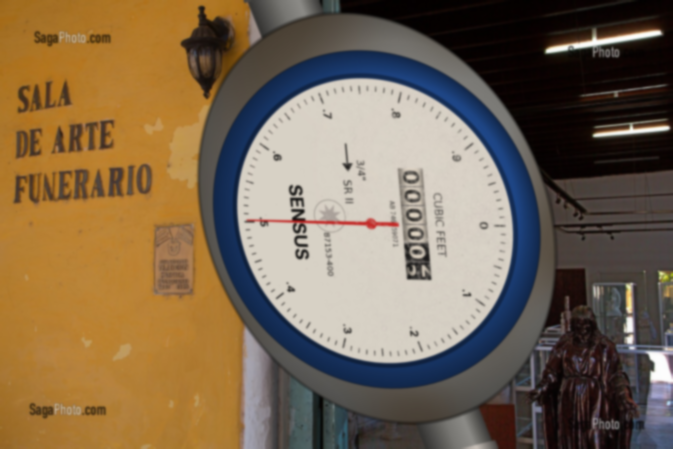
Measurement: 2.50 ft³
